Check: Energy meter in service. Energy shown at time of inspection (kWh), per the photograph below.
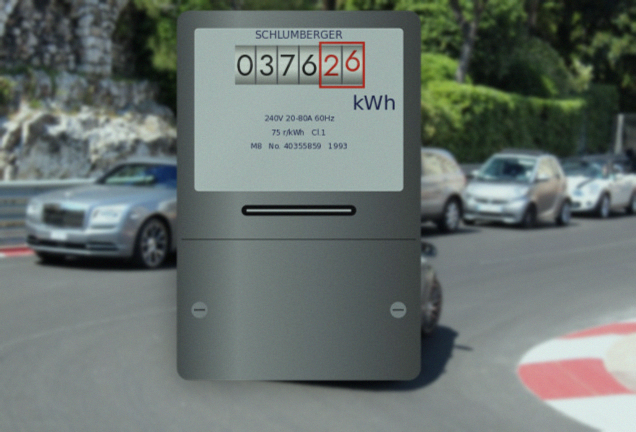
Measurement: 376.26 kWh
